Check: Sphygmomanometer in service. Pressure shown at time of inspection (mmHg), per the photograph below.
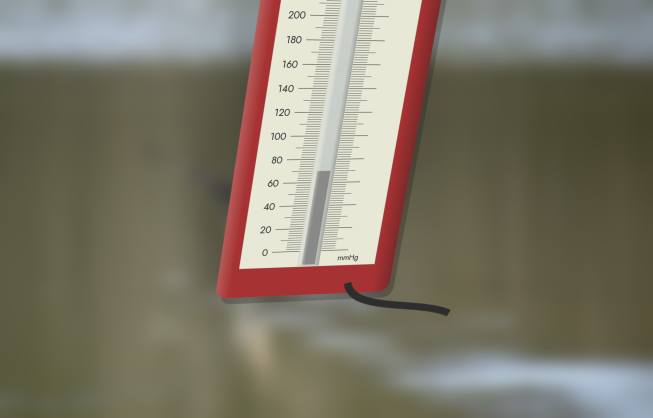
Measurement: 70 mmHg
